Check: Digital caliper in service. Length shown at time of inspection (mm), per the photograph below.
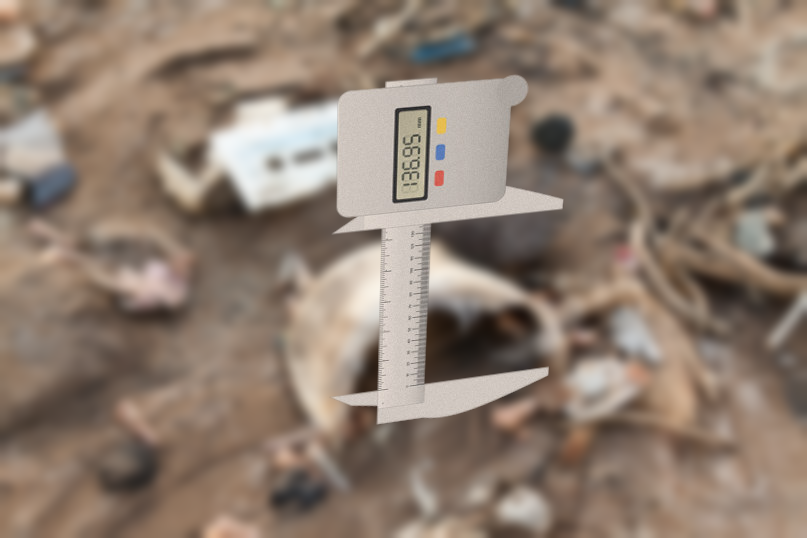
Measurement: 136.95 mm
